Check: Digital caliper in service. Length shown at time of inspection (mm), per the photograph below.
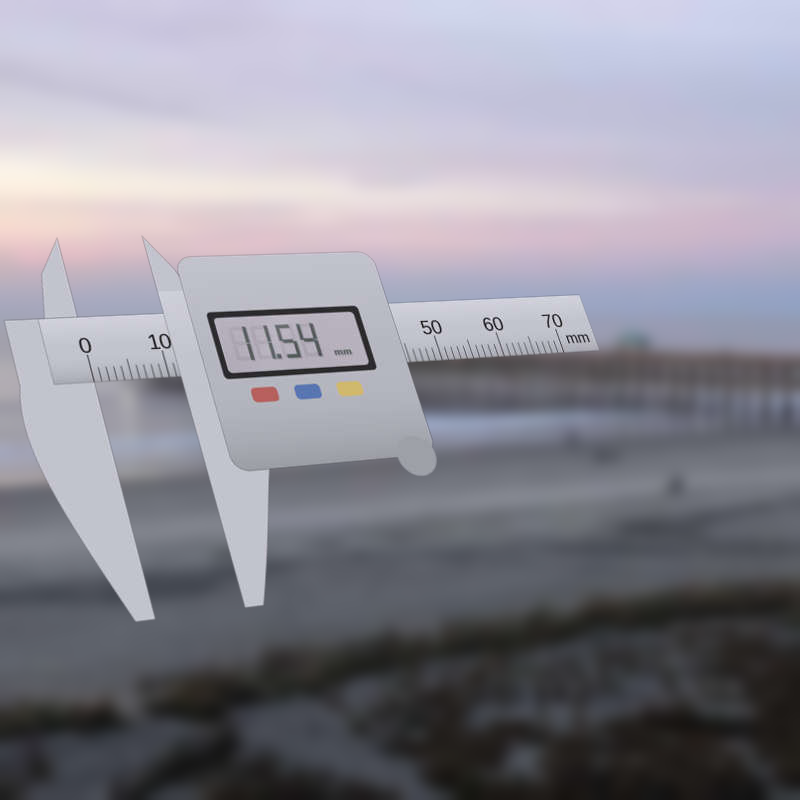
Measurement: 11.54 mm
